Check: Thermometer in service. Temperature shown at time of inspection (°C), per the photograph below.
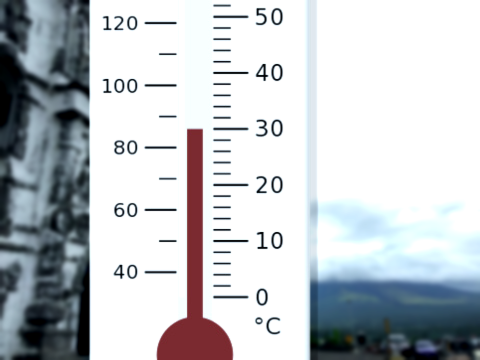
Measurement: 30 °C
